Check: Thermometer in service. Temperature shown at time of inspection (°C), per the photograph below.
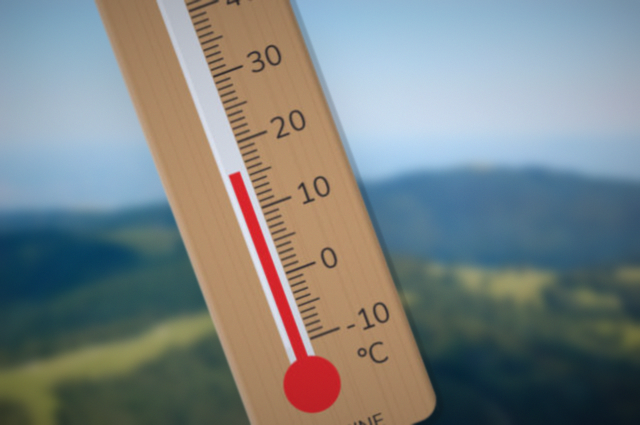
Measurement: 16 °C
